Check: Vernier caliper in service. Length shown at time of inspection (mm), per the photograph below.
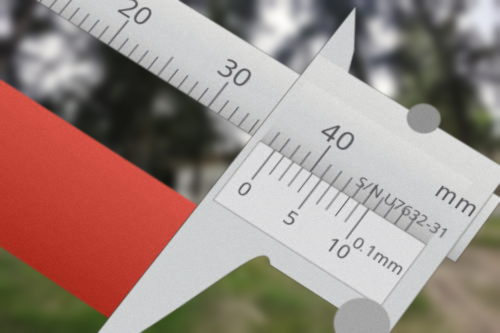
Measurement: 36.6 mm
